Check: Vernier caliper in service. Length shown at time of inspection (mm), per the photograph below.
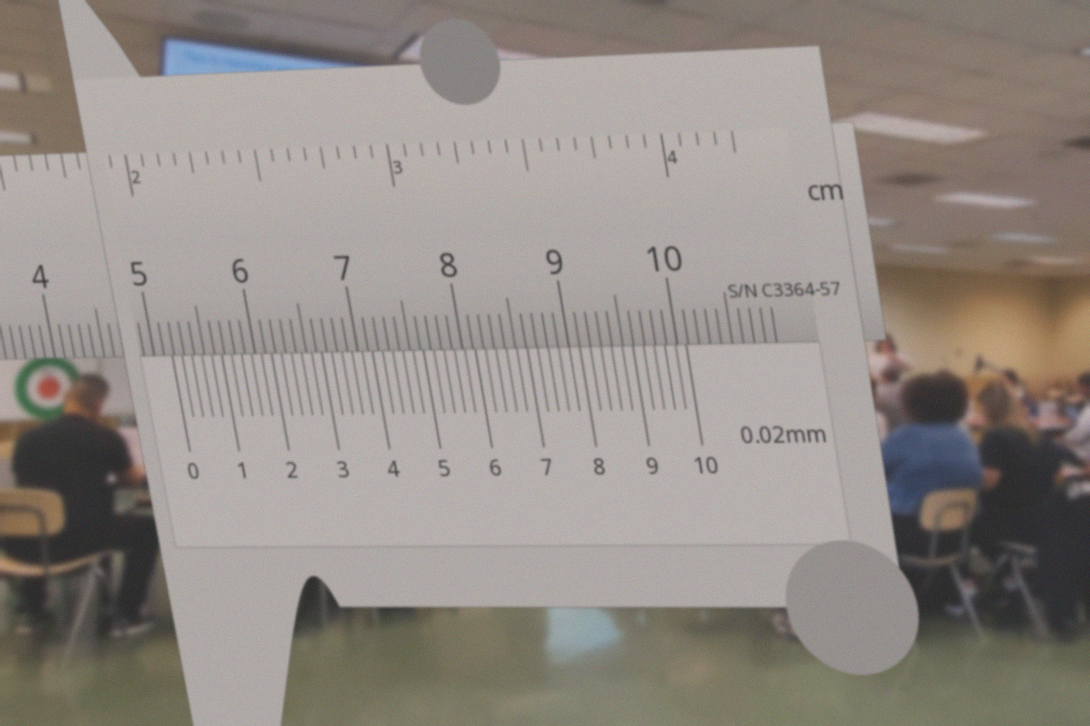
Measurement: 51.8 mm
